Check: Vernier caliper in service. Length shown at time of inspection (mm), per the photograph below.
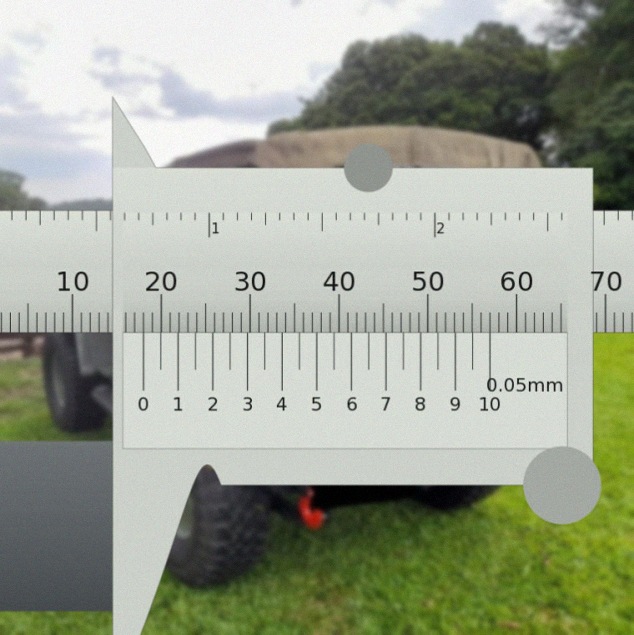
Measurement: 18.0 mm
